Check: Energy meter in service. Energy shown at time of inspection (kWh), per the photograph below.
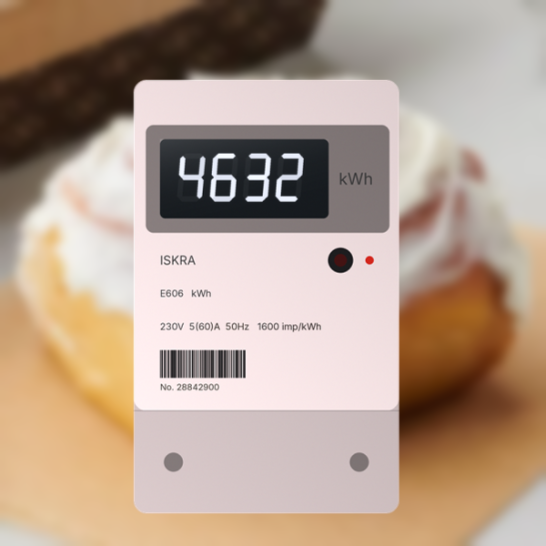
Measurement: 4632 kWh
